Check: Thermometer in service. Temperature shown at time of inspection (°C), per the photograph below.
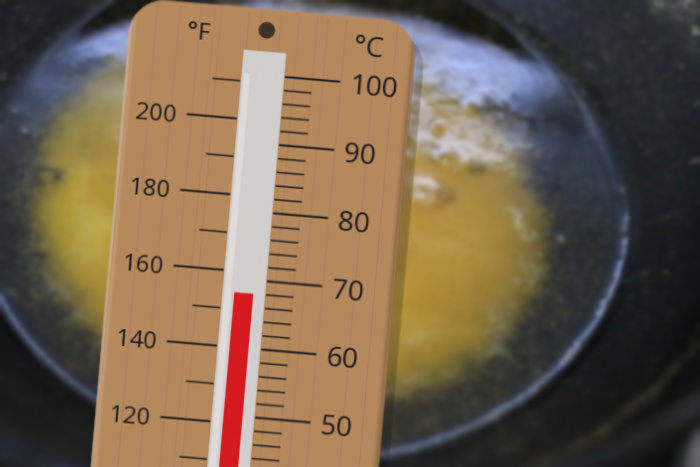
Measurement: 68 °C
